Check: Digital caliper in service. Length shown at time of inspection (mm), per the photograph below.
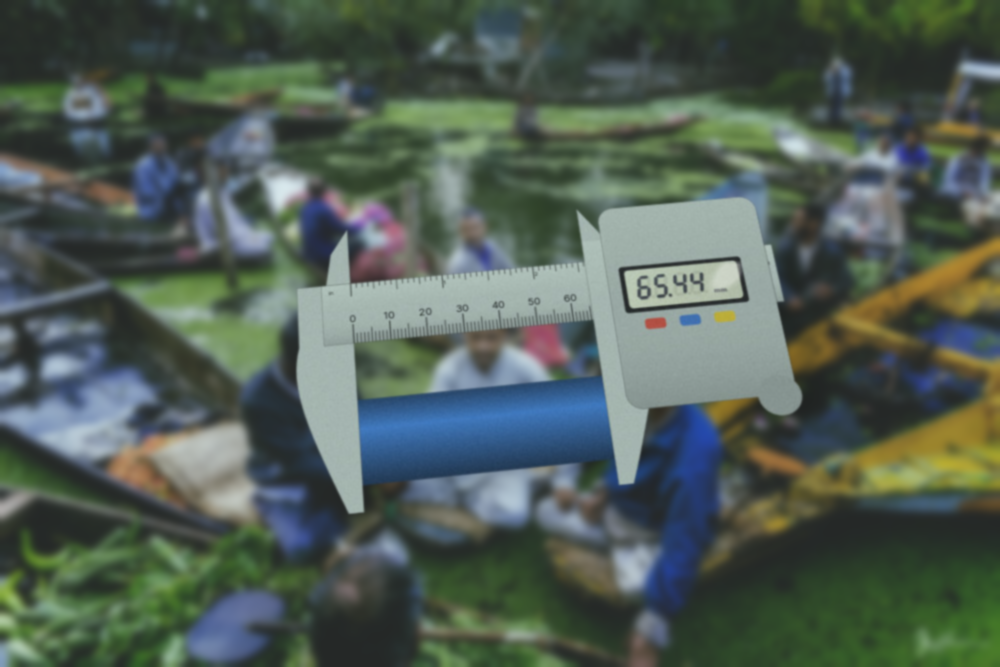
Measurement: 65.44 mm
